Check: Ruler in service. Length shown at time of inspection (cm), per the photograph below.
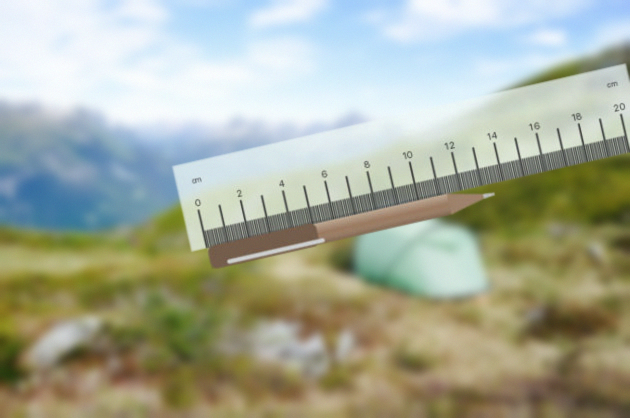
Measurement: 13.5 cm
